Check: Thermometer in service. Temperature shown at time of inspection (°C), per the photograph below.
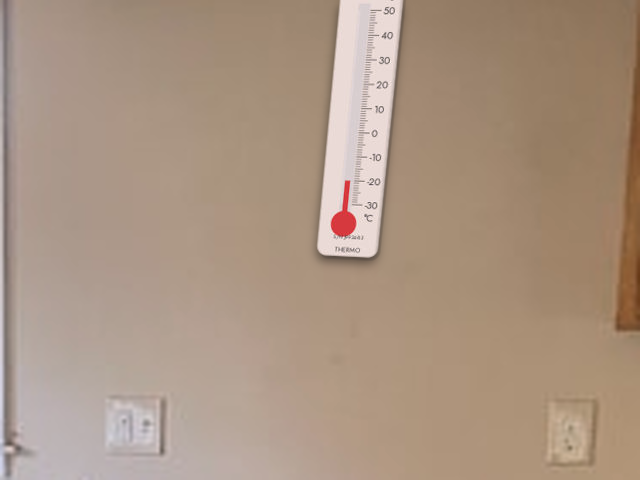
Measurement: -20 °C
